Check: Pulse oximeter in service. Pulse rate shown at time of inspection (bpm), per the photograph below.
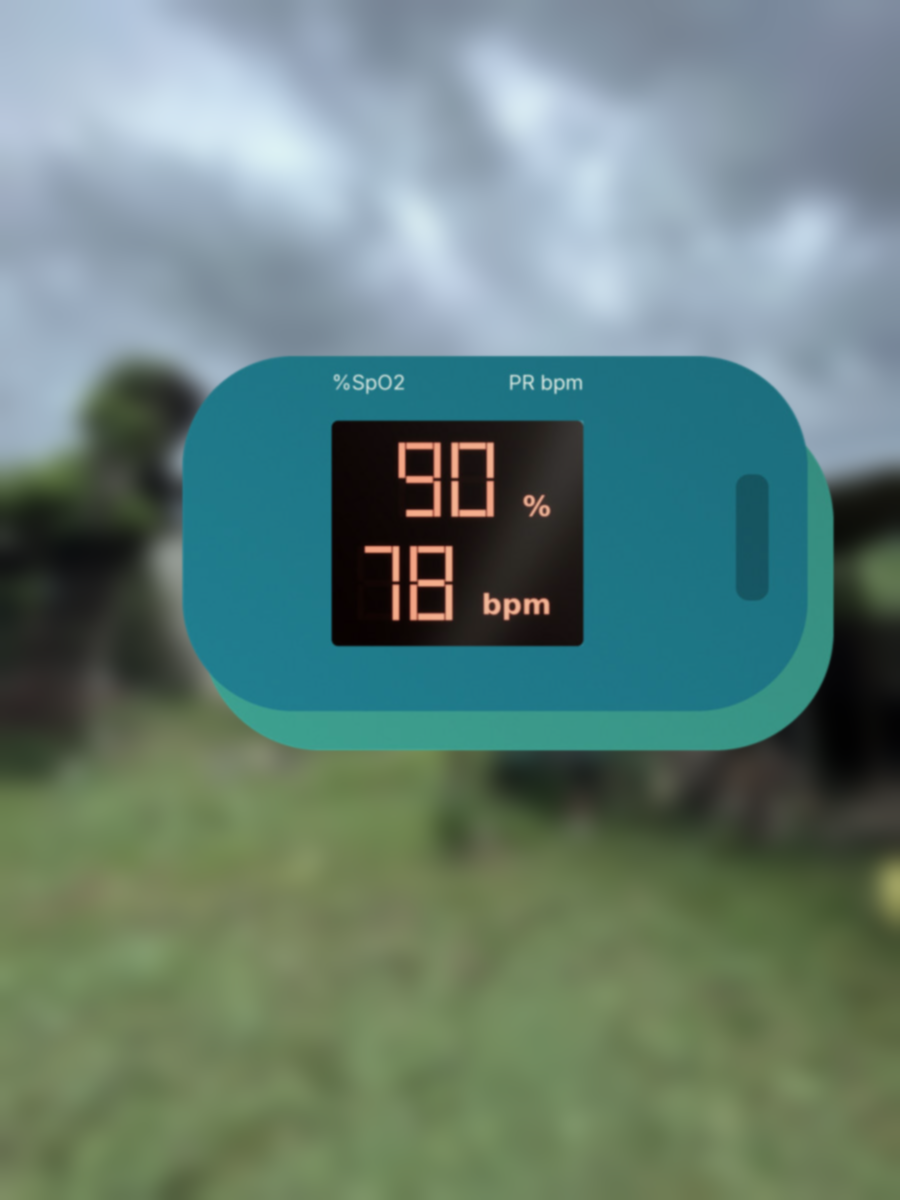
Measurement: 78 bpm
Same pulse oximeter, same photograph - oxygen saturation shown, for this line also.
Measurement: 90 %
